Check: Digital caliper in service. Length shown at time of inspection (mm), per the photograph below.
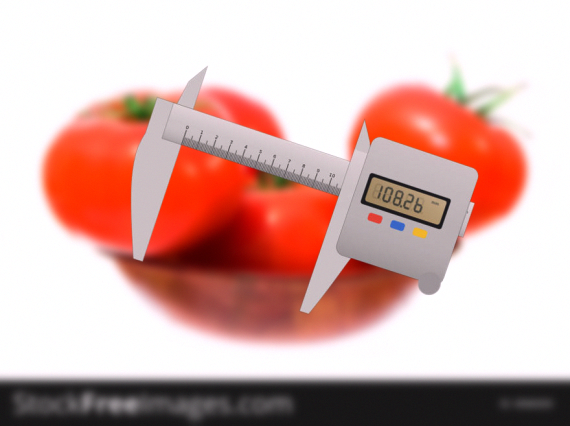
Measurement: 108.26 mm
